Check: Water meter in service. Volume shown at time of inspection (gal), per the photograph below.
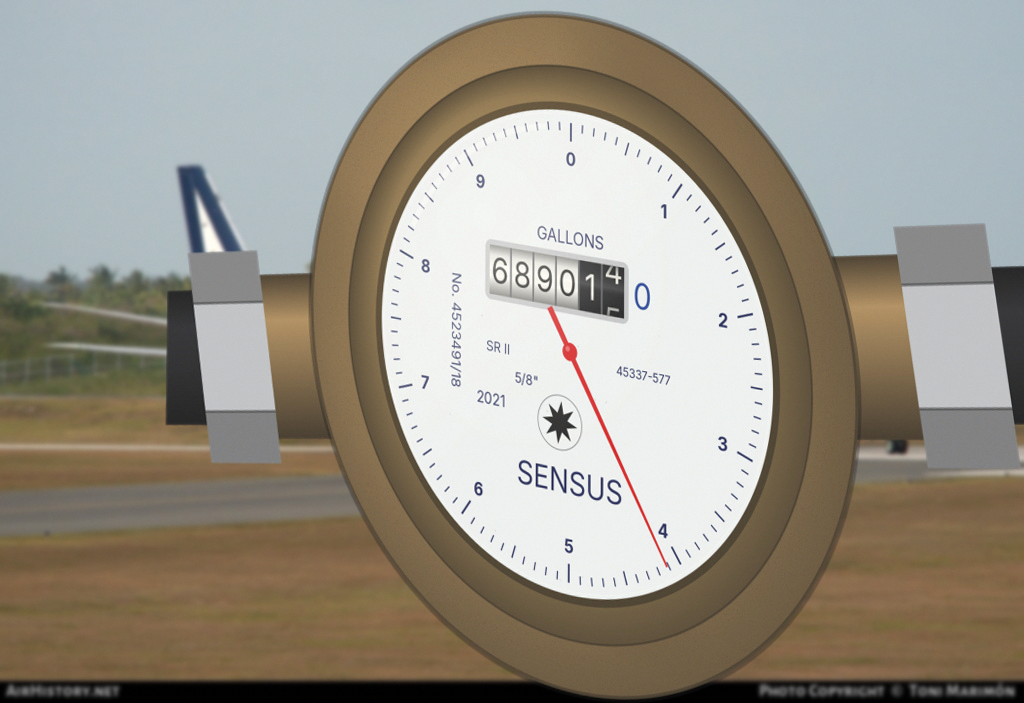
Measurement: 6890144.1 gal
